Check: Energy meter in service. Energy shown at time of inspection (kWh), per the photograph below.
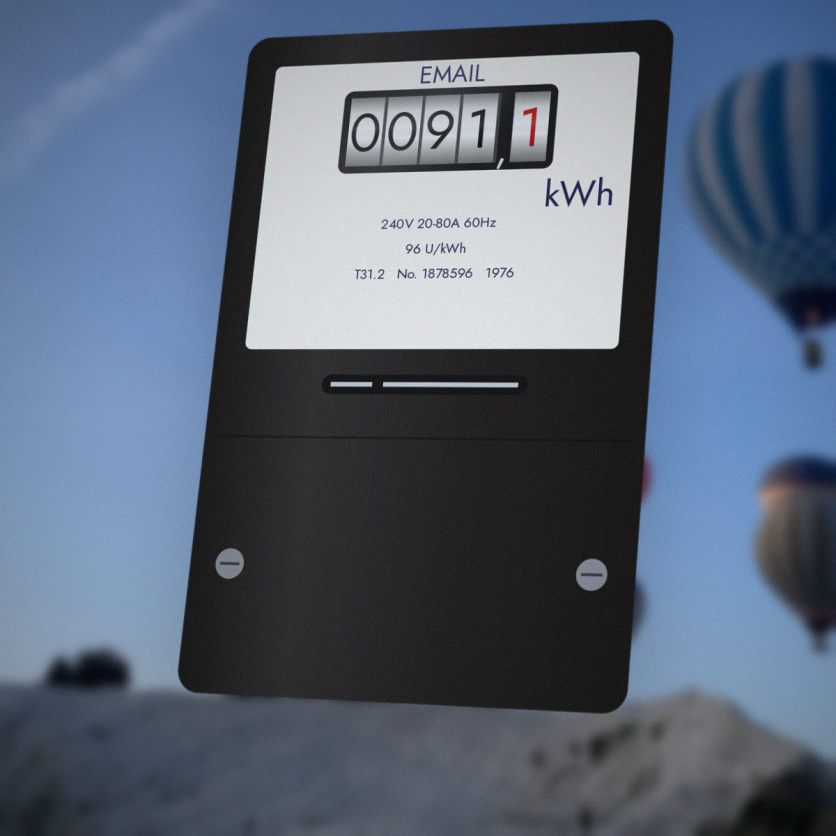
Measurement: 91.1 kWh
